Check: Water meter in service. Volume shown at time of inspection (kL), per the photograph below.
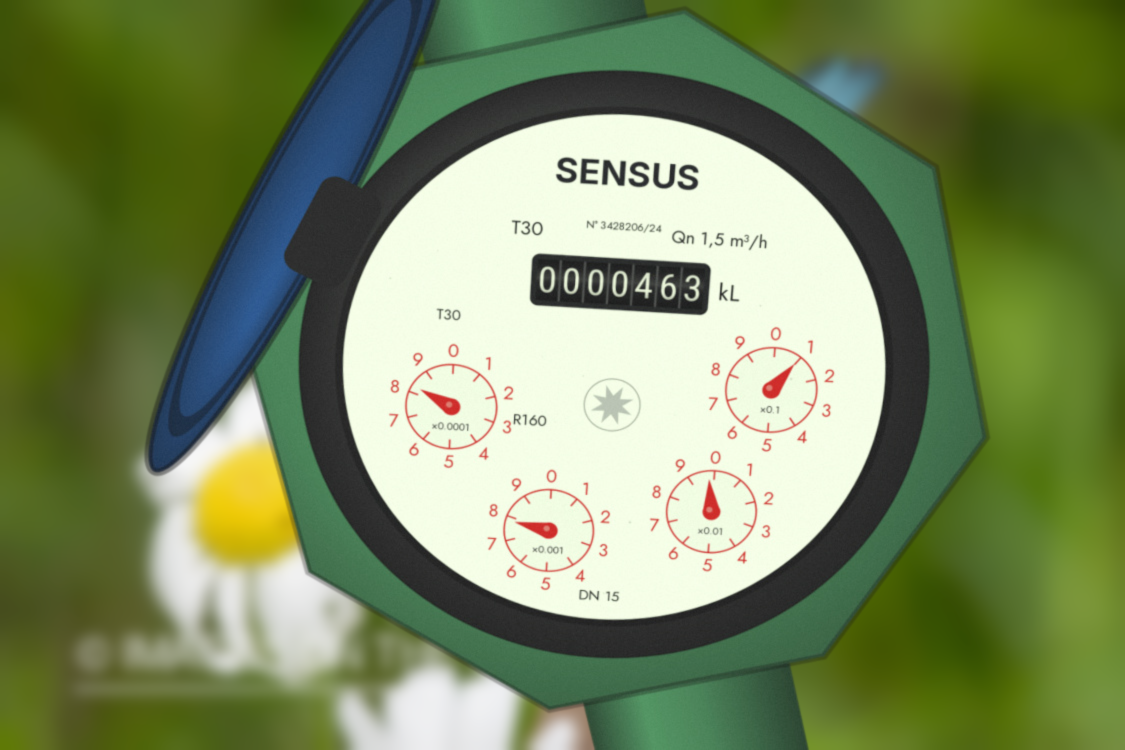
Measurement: 463.0978 kL
